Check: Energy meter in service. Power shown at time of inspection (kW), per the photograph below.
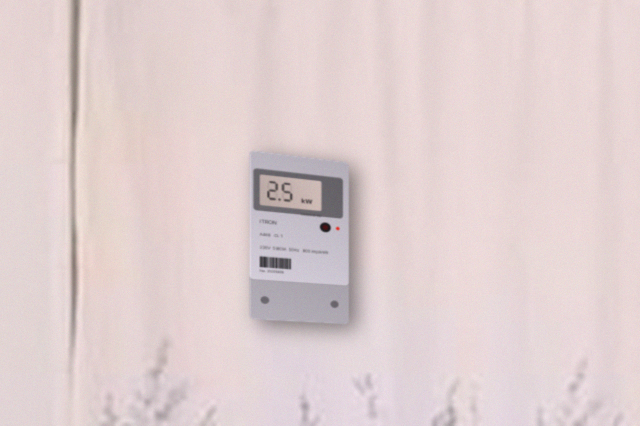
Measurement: 2.5 kW
